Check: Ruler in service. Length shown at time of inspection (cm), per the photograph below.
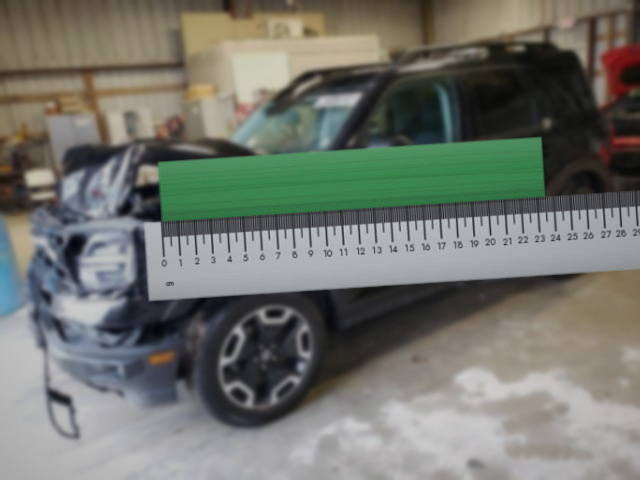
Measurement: 23.5 cm
